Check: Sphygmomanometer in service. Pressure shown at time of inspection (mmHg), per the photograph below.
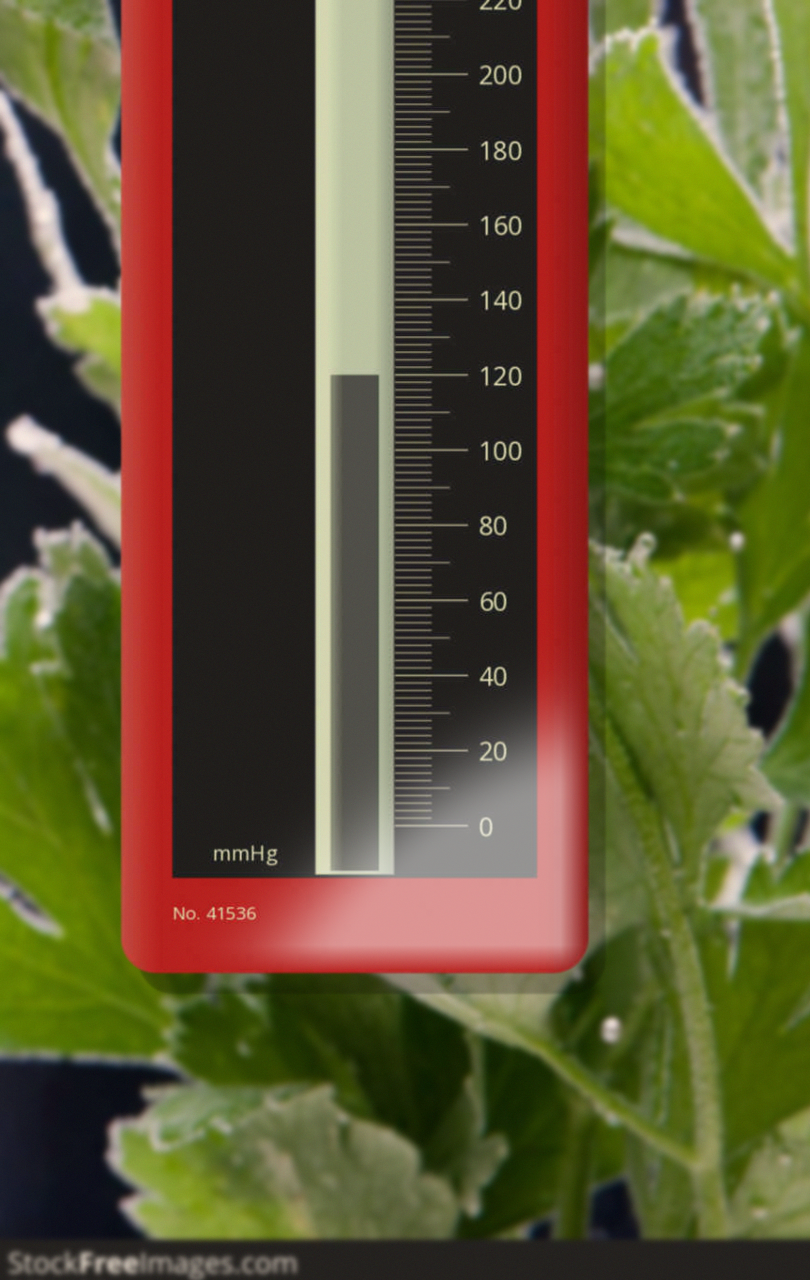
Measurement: 120 mmHg
